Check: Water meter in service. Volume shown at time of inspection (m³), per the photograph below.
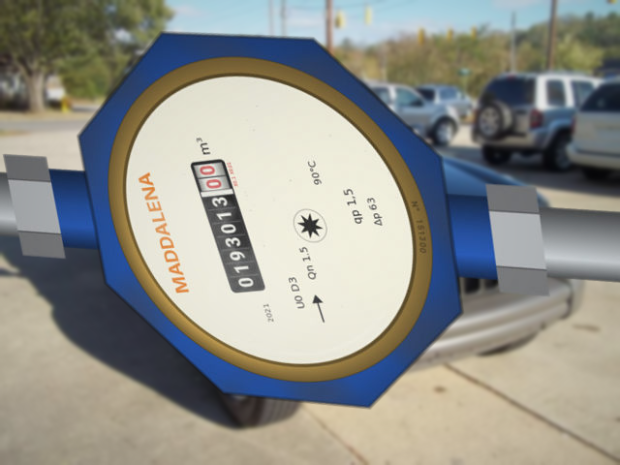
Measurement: 193013.00 m³
